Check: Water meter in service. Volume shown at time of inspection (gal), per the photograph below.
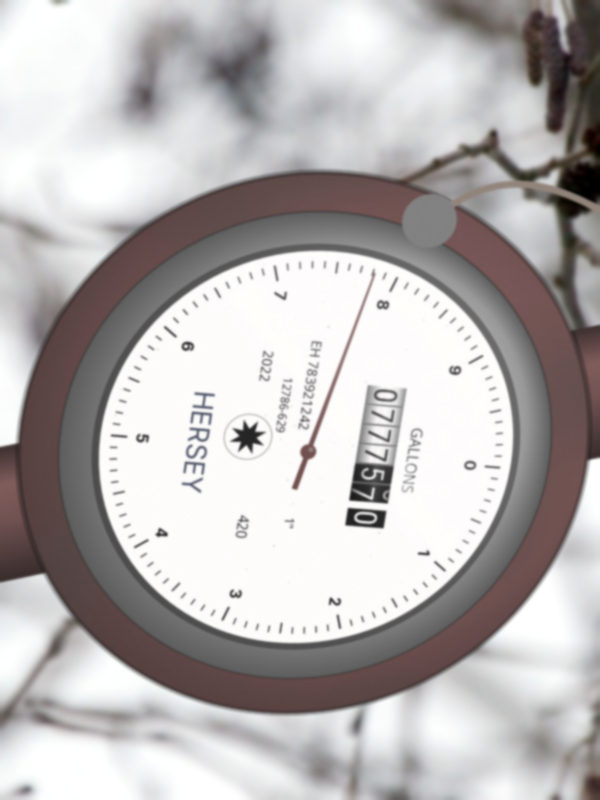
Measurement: 777567.8 gal
